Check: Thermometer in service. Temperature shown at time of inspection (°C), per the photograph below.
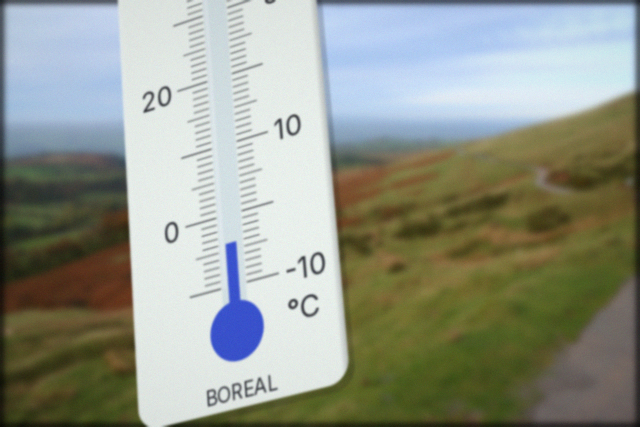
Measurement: -4 °C
